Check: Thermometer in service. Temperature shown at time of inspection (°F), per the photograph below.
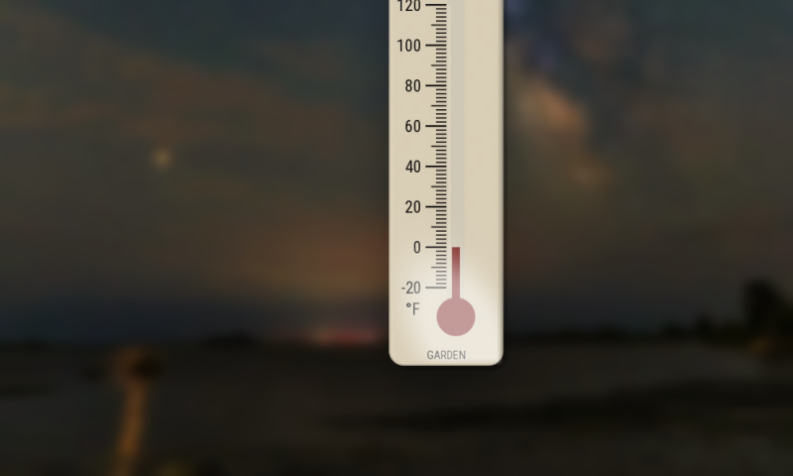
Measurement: 0 °F
